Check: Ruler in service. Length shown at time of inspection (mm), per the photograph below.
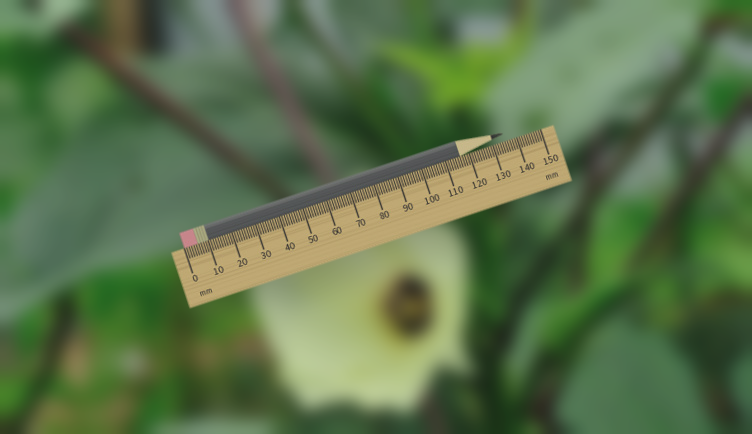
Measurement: 135 mm
